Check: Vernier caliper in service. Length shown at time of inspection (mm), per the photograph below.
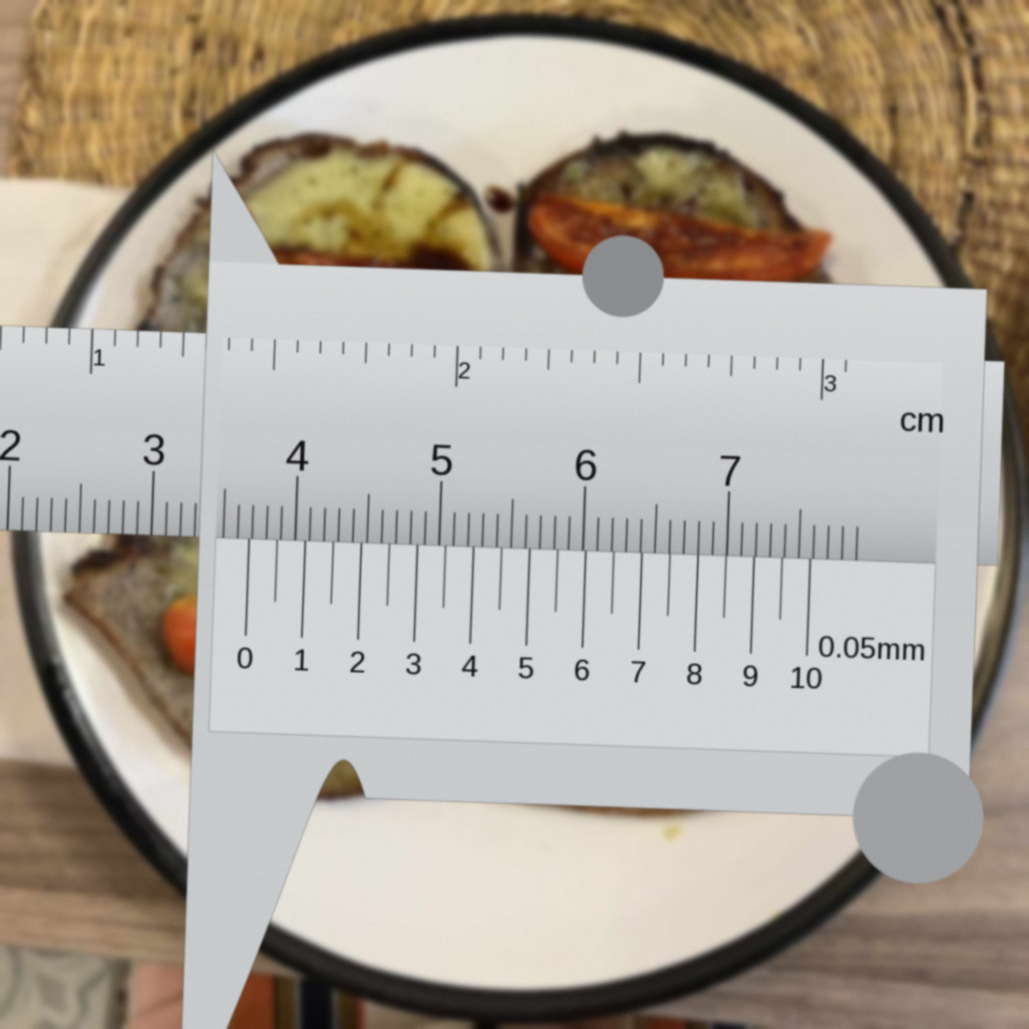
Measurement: 36.8 mm
